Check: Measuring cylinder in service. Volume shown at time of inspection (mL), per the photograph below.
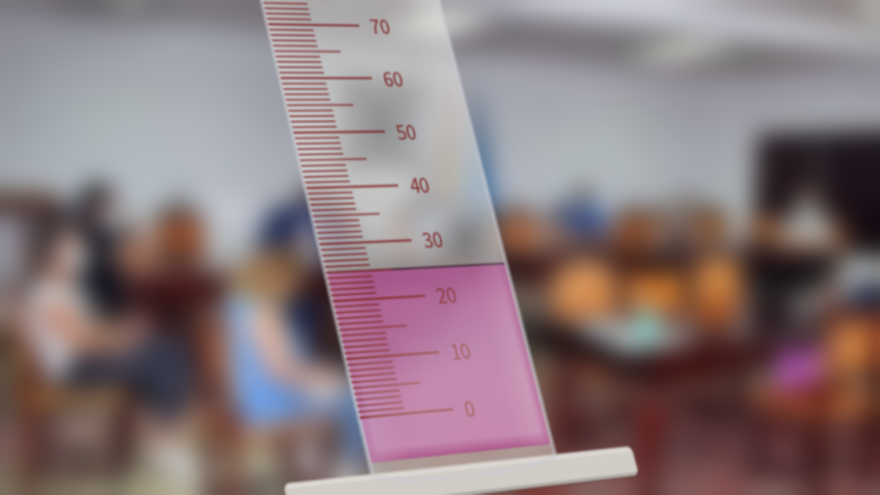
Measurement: 25 mL
